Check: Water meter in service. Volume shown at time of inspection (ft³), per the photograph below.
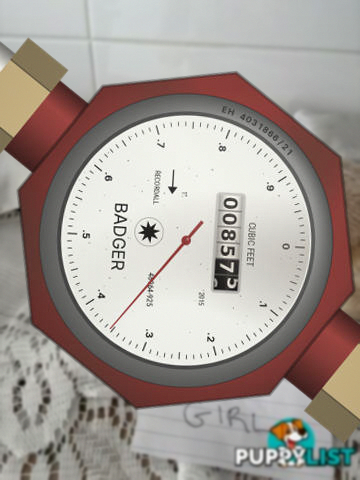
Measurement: 8575.35 ft³
